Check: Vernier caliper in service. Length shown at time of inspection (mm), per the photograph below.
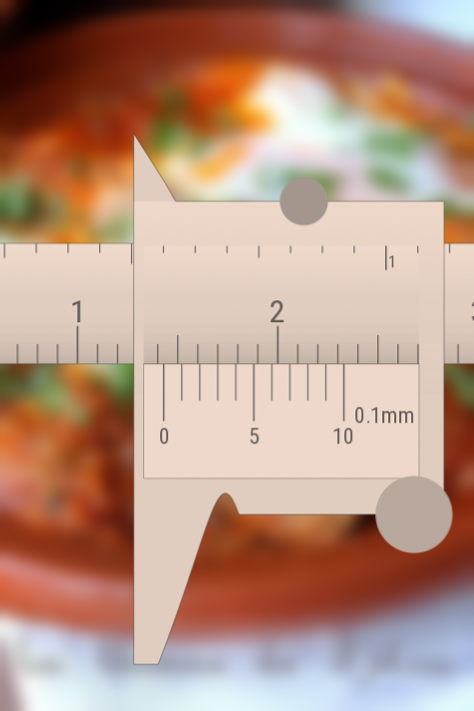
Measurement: 14.3 mm
